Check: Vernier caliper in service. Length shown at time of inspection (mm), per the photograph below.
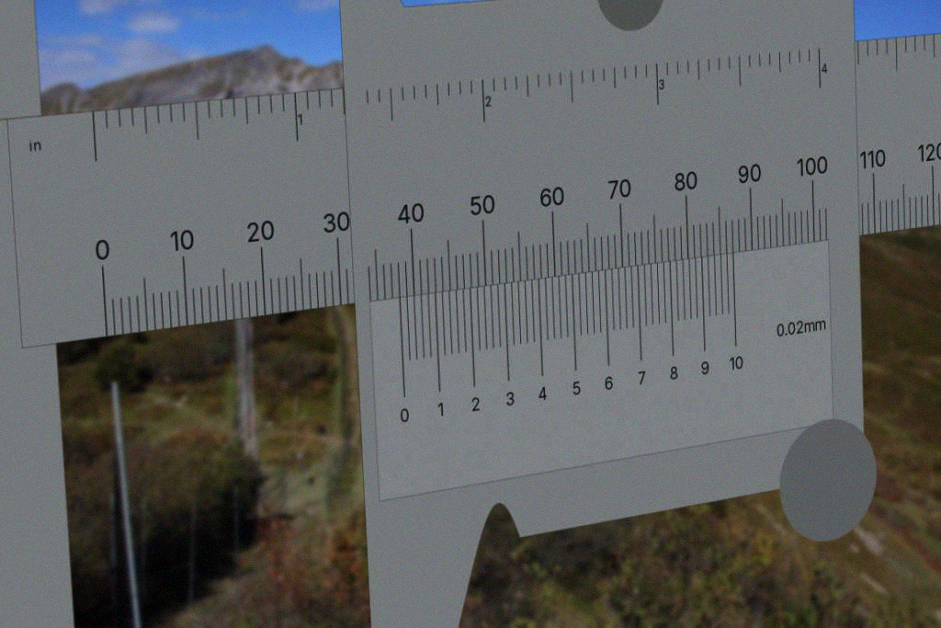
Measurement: 38.0 mm
